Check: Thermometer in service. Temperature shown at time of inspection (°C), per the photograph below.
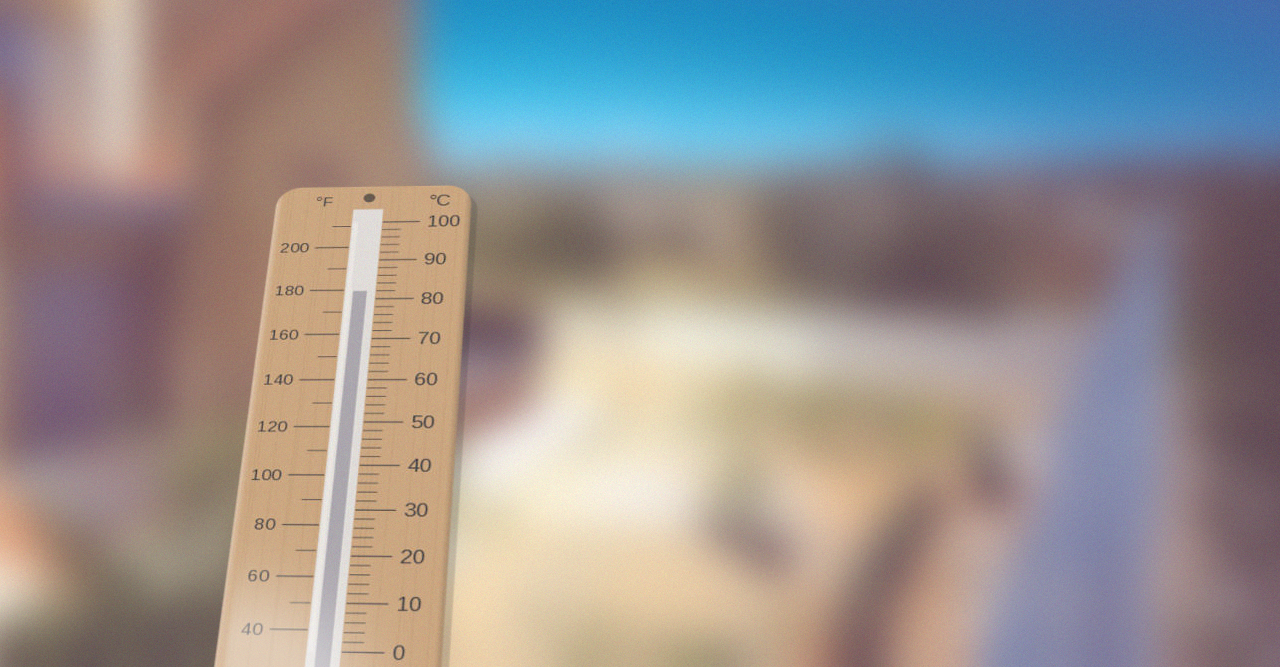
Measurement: 82 °C
